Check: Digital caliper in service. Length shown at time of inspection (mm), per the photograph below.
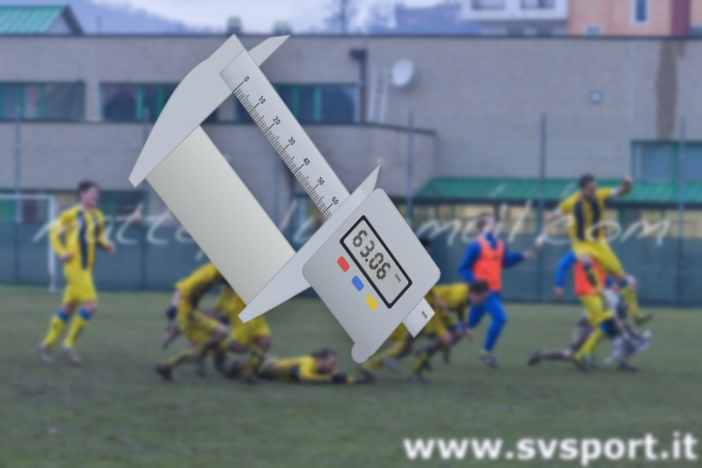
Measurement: 63.06 mm
